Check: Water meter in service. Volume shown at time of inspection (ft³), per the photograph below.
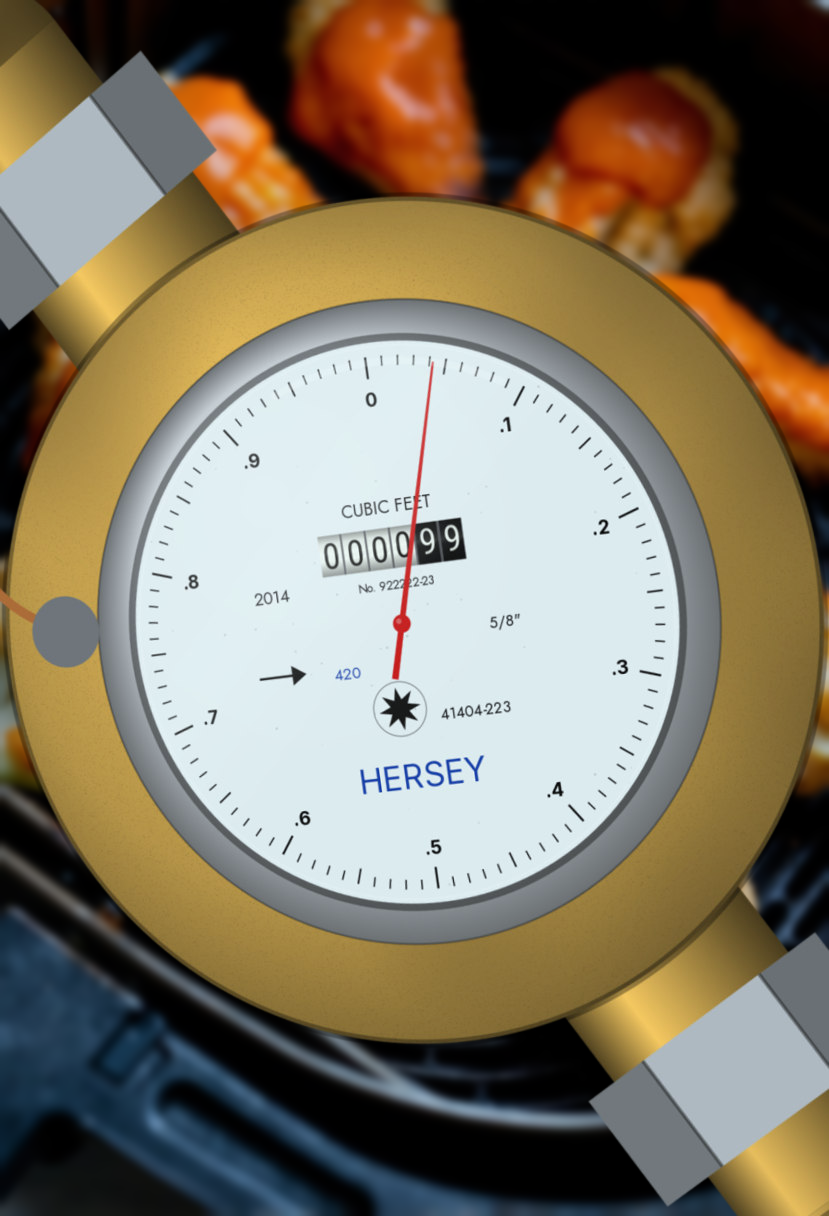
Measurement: 99.04 ft³
